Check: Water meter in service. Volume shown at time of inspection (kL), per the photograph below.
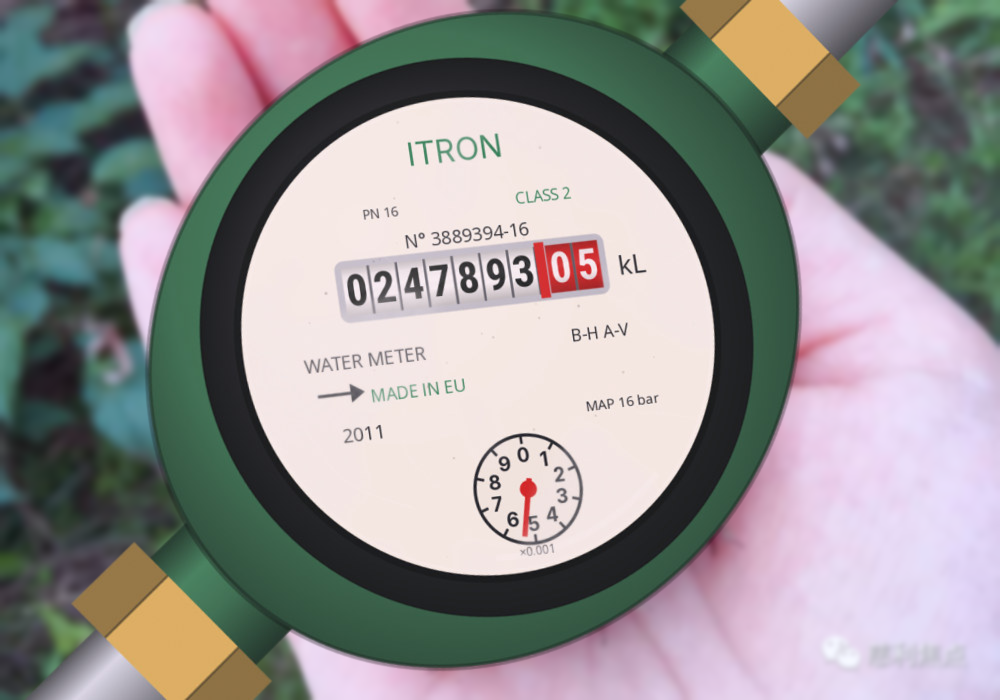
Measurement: 247893.055 kL
